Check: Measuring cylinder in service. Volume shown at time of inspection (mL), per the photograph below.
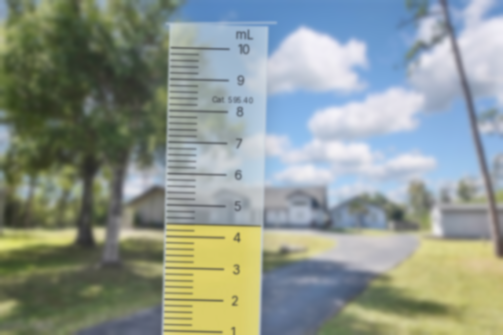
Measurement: 4.4 mL
